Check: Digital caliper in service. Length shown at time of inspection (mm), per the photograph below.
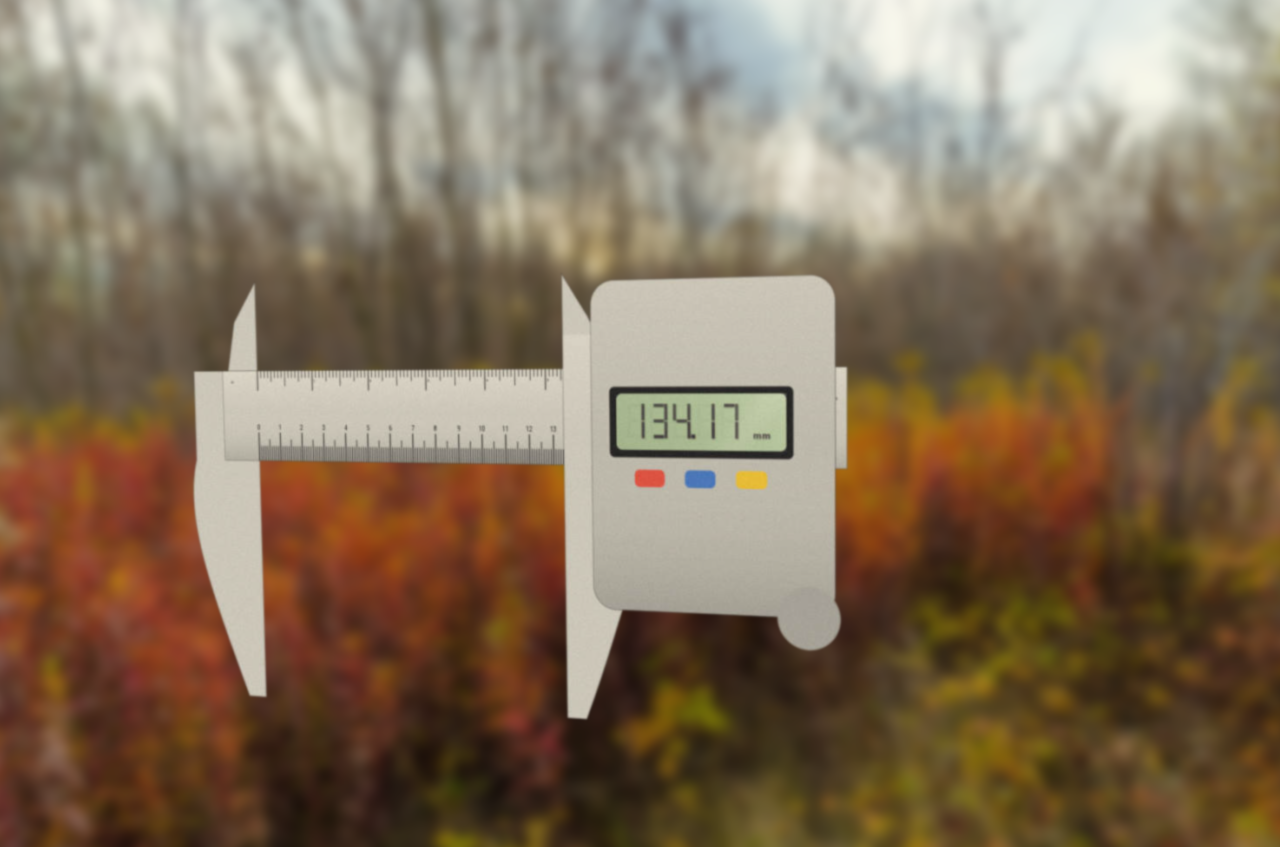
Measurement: 134.17 mm
